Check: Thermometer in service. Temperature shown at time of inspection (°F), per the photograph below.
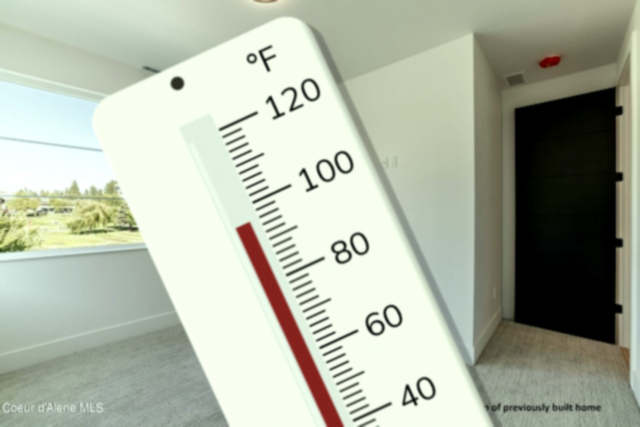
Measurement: 96 °F
